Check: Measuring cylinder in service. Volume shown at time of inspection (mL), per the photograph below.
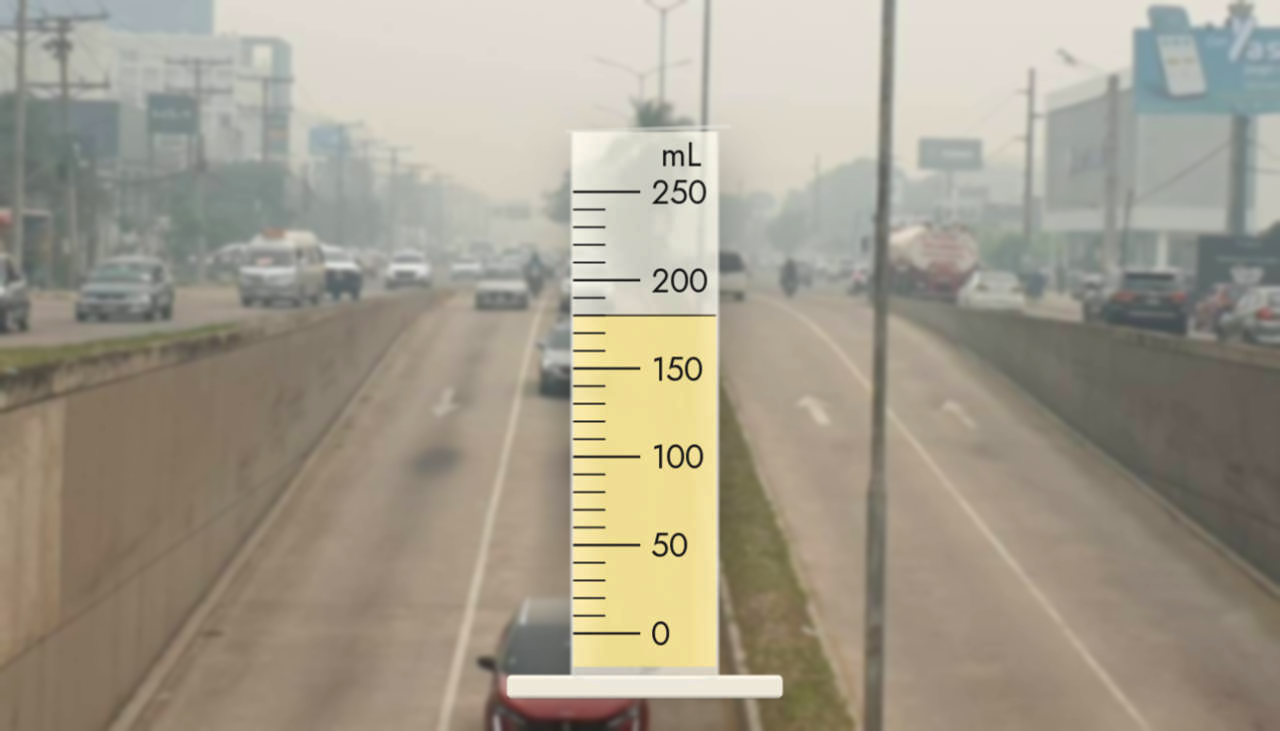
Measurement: 180 mL
